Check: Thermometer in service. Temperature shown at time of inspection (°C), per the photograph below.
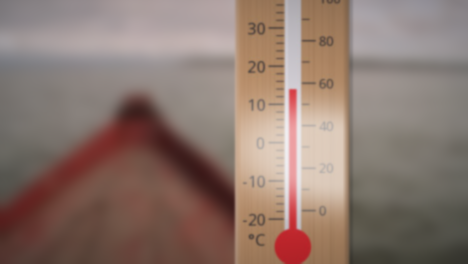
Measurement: 14 °C
